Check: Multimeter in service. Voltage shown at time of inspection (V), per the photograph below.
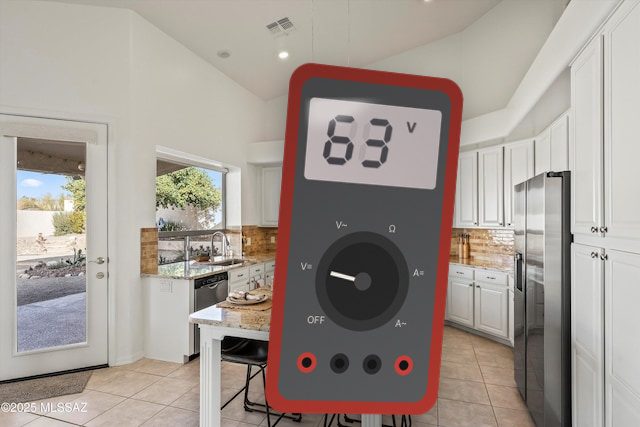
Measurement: 63 V
